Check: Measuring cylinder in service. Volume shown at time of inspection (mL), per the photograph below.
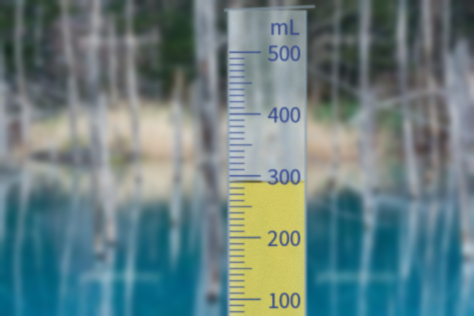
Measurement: 290 mL
